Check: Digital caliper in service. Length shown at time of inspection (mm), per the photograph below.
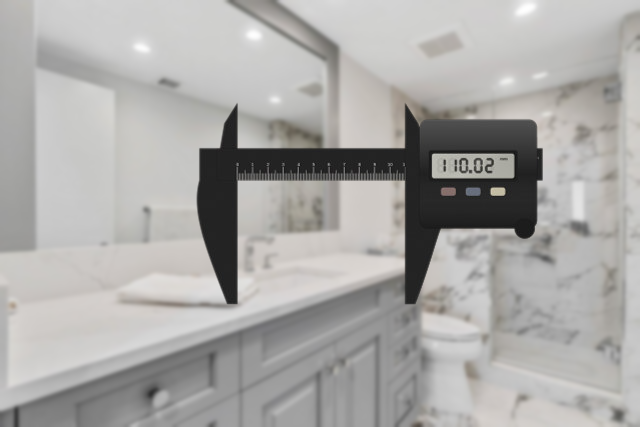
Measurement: 110.02 mm
